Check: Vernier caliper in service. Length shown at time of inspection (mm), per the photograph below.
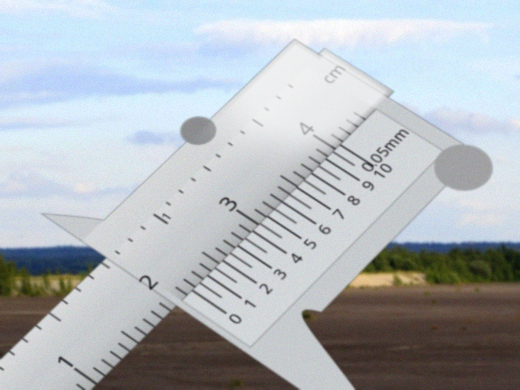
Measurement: 21.6 mm
